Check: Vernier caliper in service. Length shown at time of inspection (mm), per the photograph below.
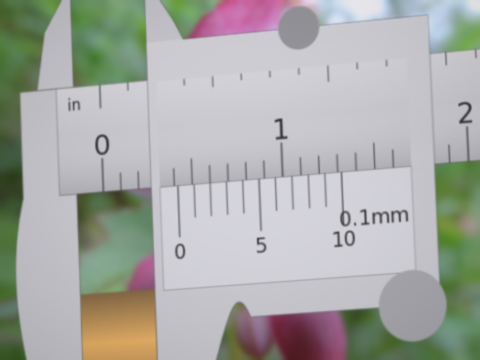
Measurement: 4.2 mm
